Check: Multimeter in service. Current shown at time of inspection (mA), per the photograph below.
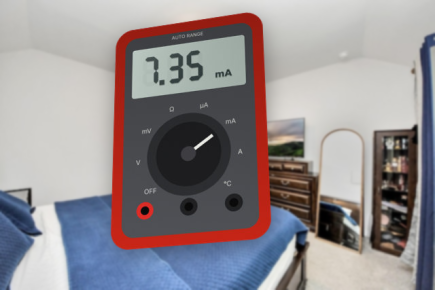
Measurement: 7.35 mA
